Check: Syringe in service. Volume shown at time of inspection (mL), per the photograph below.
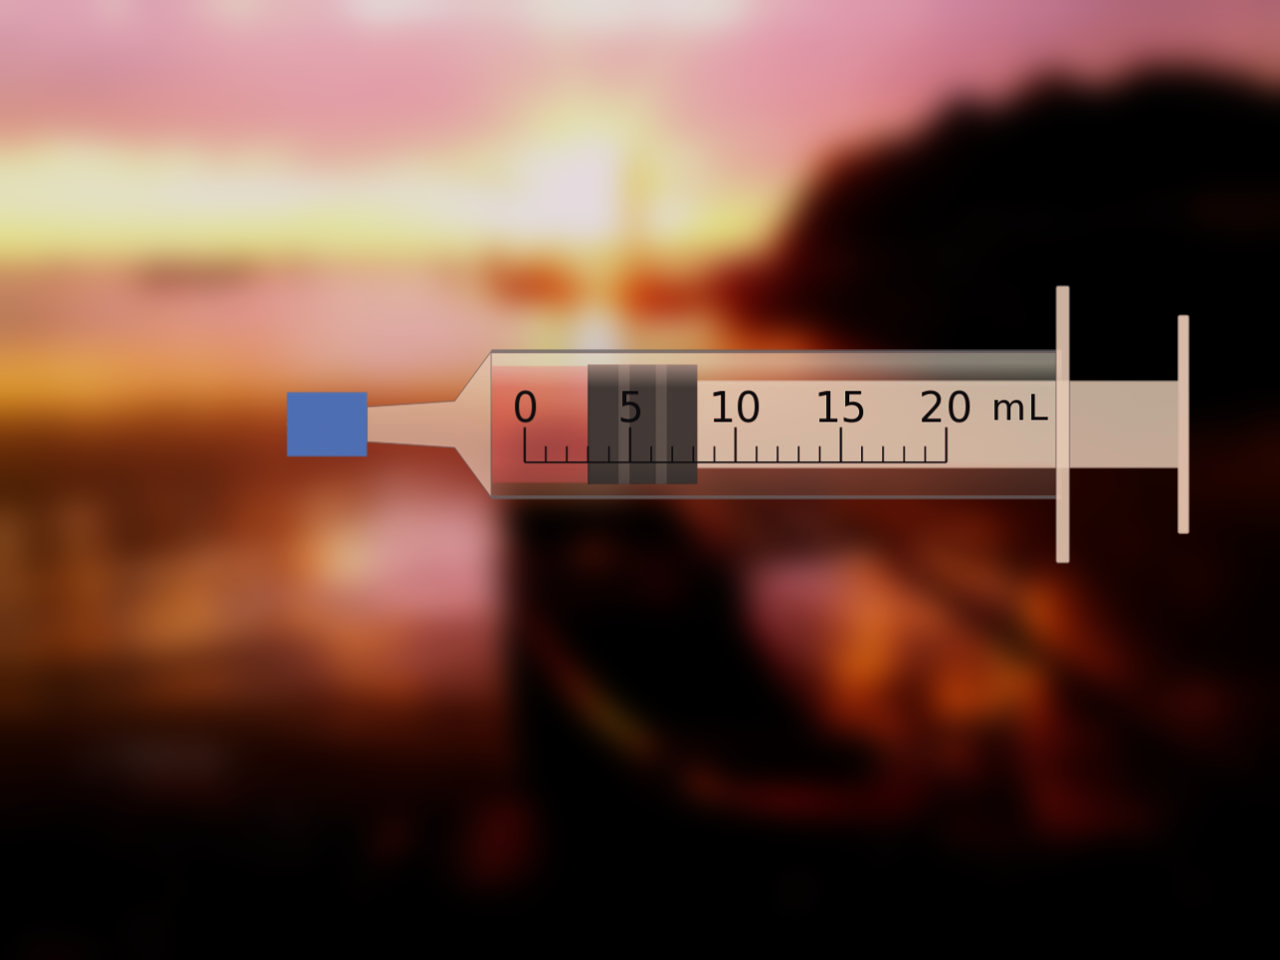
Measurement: 3 mL
